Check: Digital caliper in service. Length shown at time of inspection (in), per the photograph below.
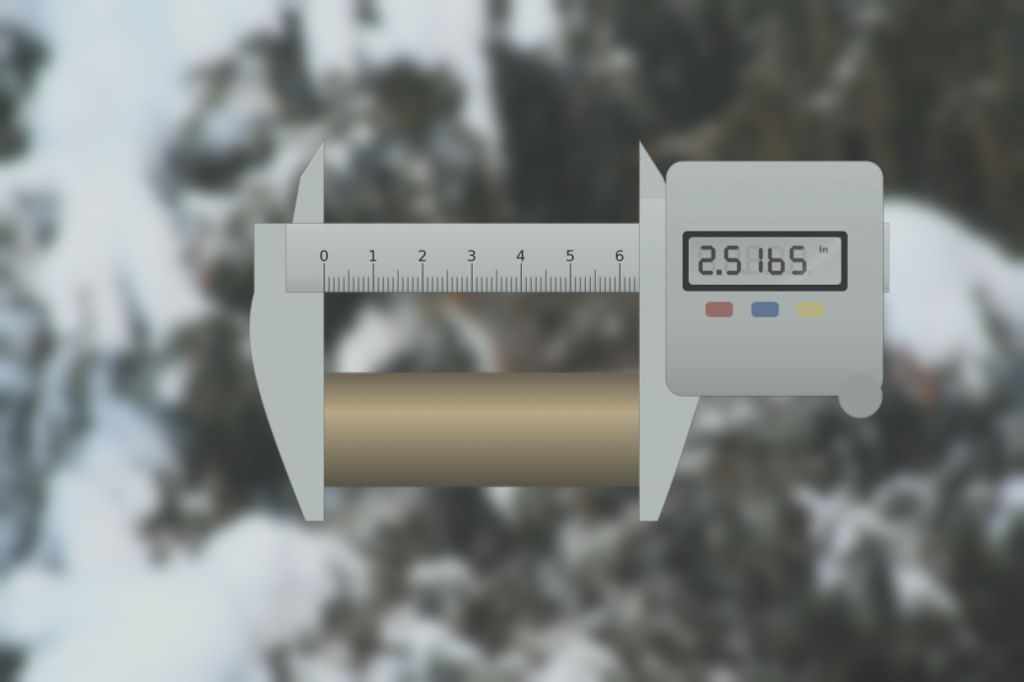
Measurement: 2.5165 in
